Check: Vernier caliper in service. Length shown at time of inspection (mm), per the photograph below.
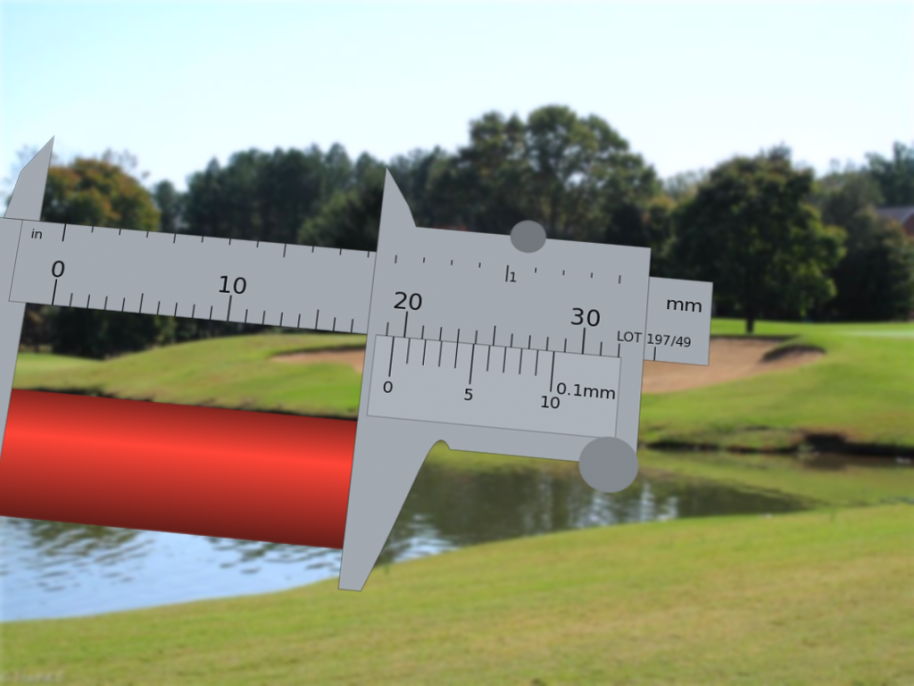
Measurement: 19.4 mm
